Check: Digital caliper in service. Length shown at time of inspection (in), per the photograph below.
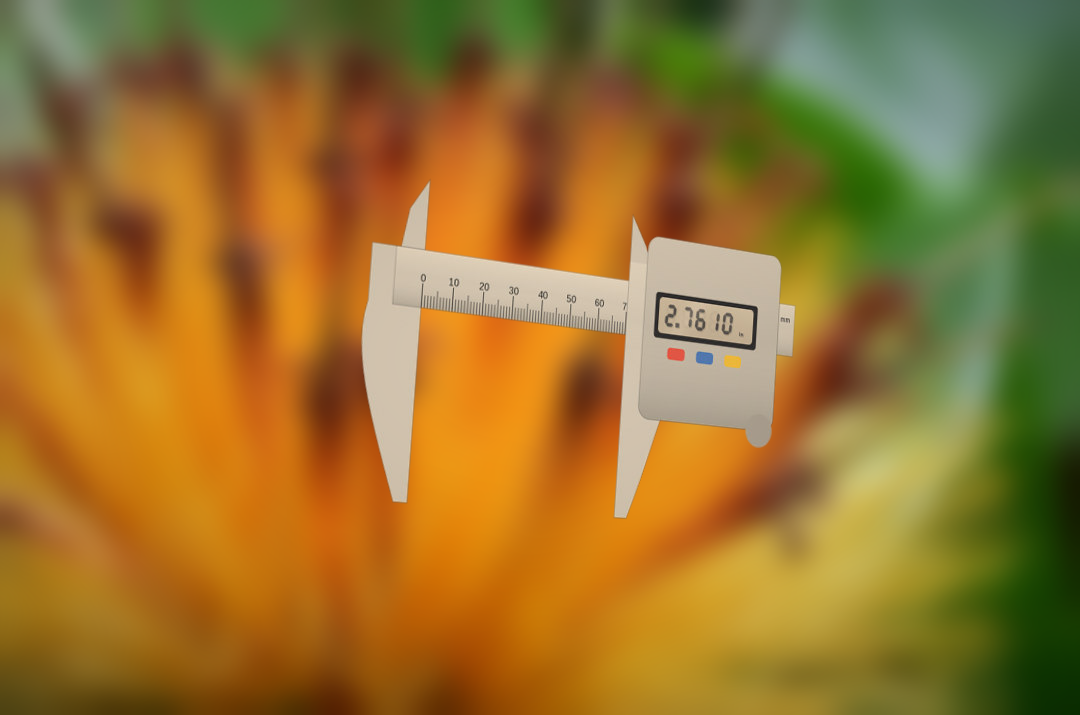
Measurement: 2.7610 in
